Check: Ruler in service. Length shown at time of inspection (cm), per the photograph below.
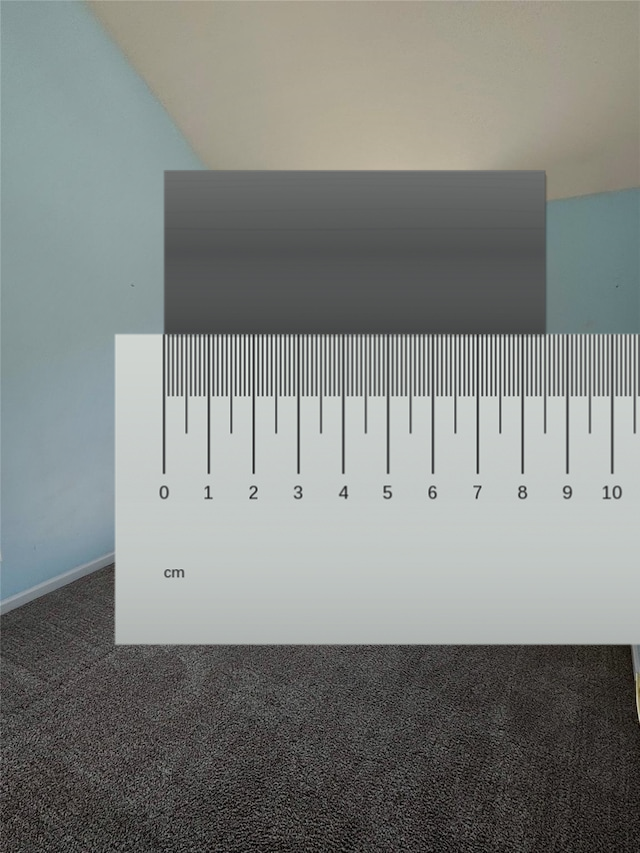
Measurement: 8.5 cm
